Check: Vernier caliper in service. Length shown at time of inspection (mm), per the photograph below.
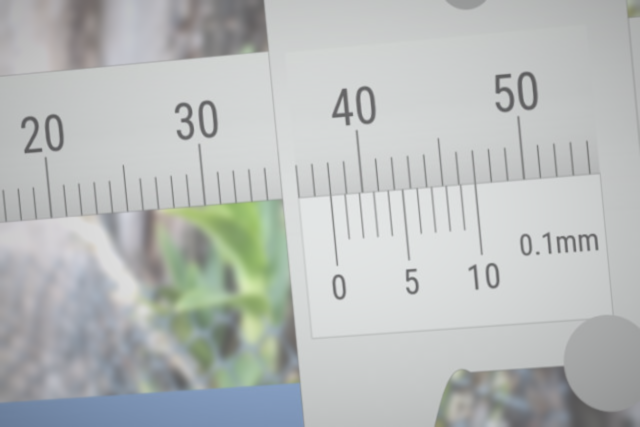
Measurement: 38.0 mm
